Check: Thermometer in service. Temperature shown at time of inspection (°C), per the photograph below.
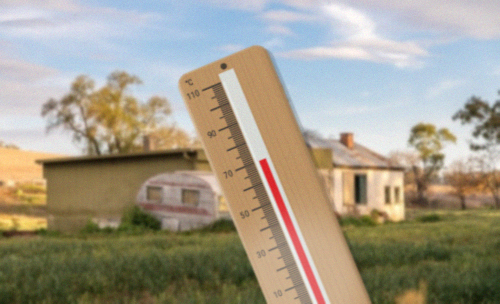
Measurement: 70 °C
